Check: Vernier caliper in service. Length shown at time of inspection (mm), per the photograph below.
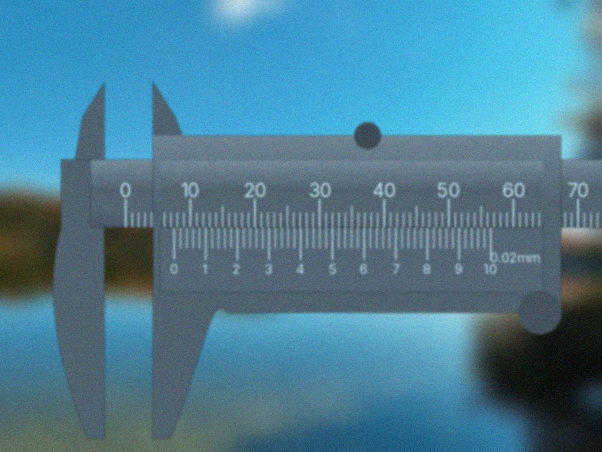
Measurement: 7.5 mm
